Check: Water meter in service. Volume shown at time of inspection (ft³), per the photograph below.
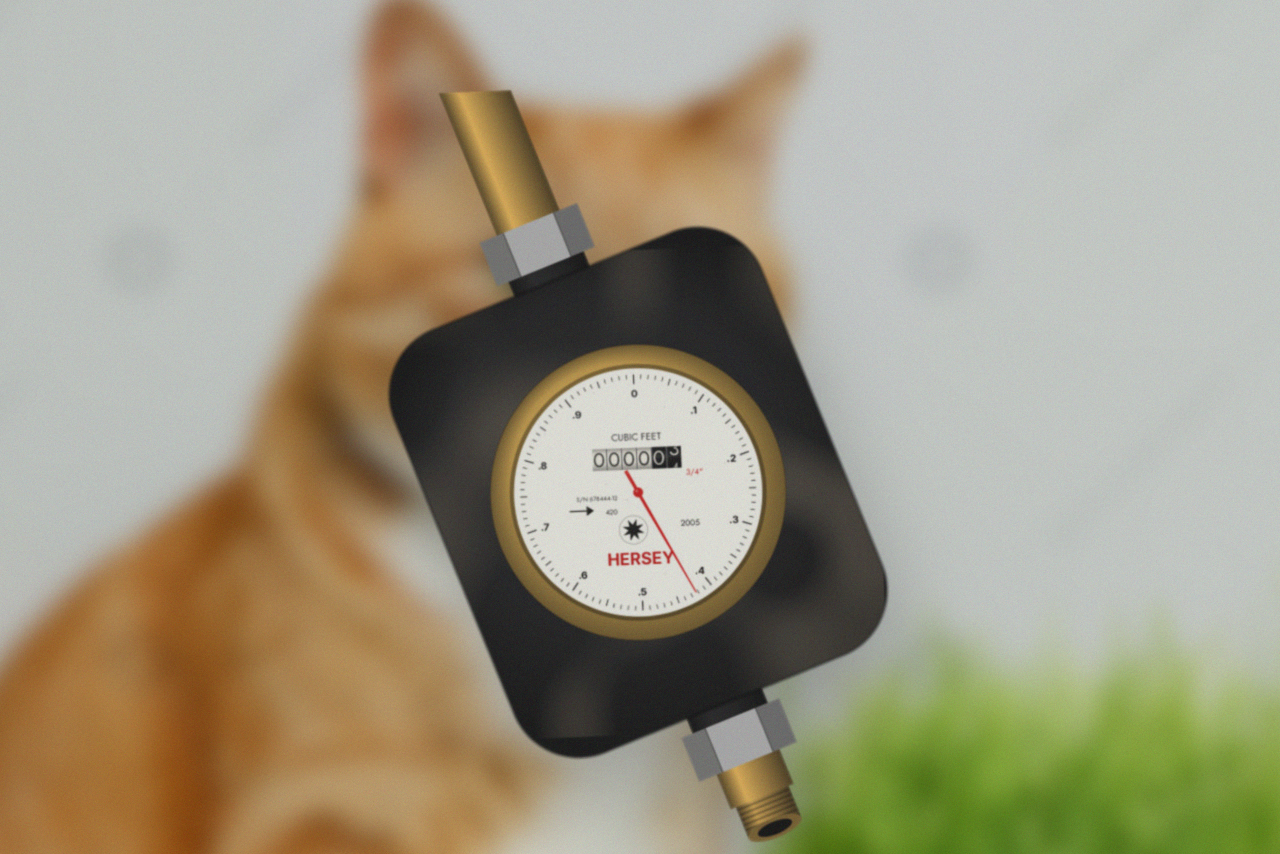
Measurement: 3.42 ft³
